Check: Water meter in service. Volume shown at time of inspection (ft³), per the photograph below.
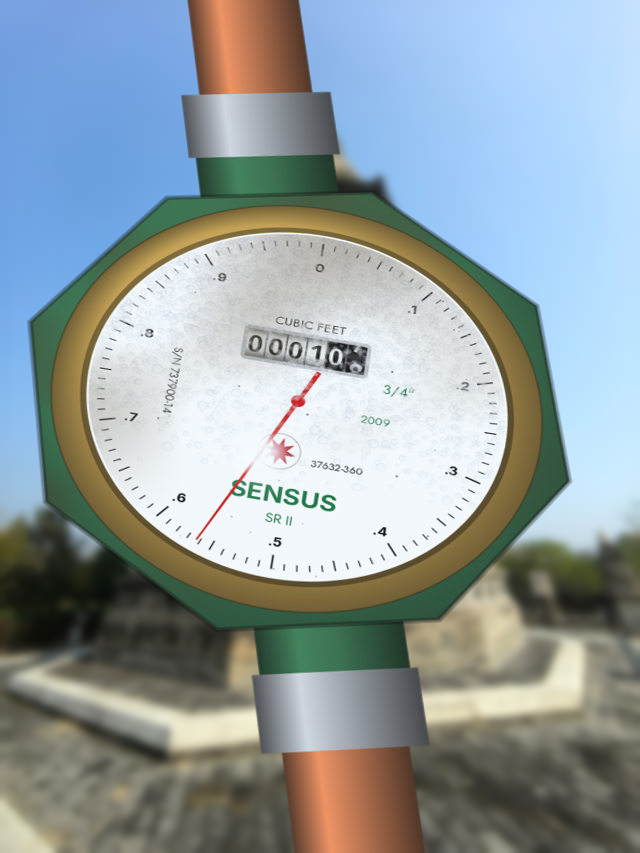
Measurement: 107.56 ft³
